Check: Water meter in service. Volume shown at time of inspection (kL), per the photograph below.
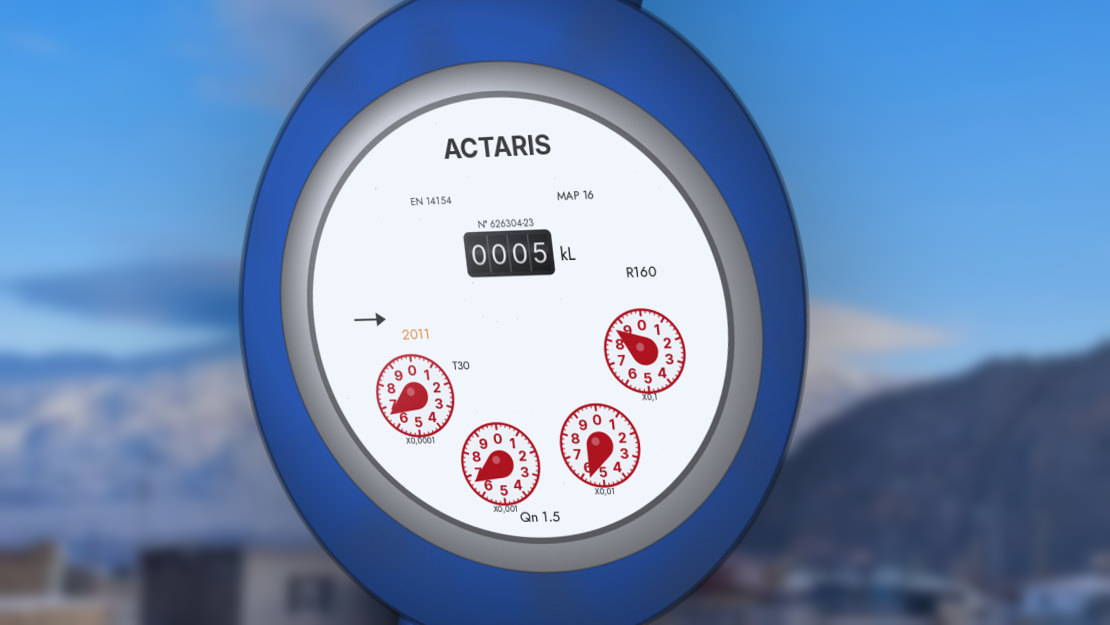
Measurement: 5.8566 kL
